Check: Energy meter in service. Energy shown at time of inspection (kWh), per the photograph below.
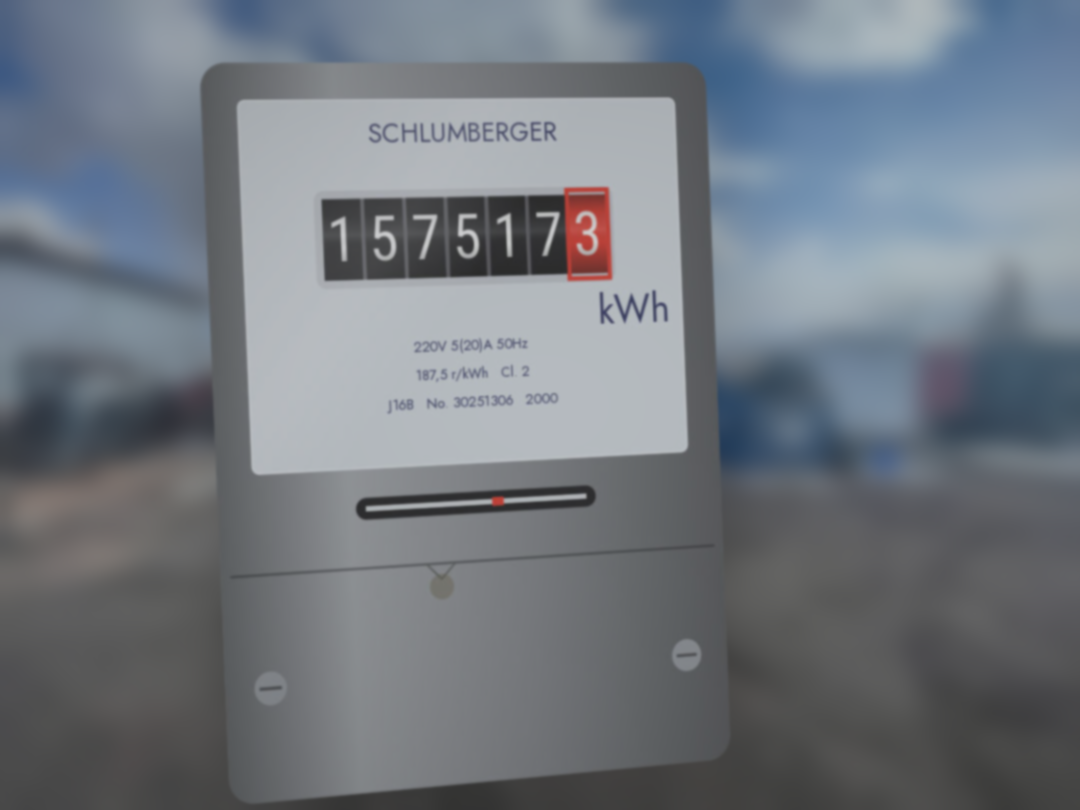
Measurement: 157517.3 kWh
